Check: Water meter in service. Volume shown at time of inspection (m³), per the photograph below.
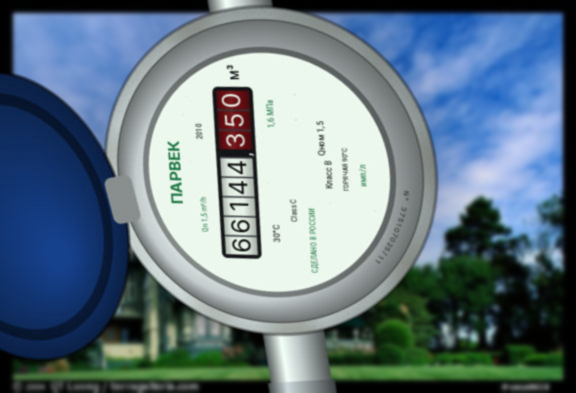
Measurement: 66144.350 m³
